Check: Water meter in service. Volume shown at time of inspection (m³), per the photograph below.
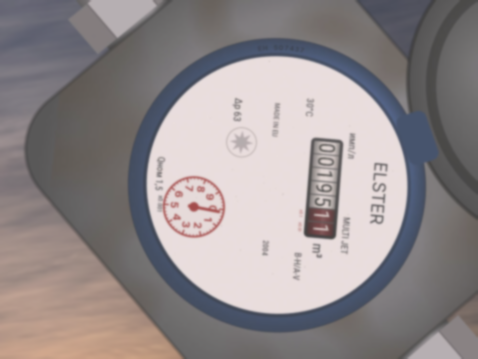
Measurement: 195.110 m³
